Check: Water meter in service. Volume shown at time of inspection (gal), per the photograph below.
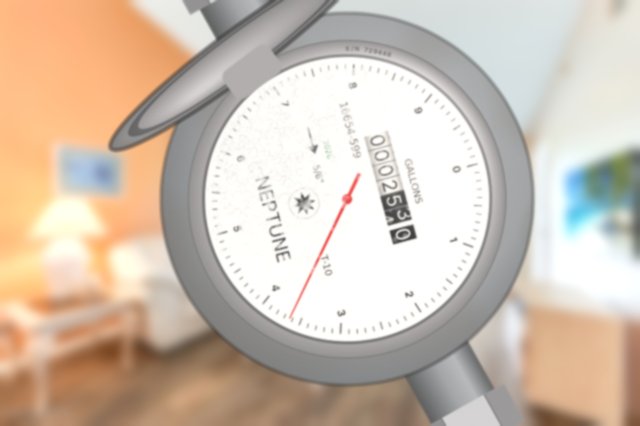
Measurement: 2533.6 gal
